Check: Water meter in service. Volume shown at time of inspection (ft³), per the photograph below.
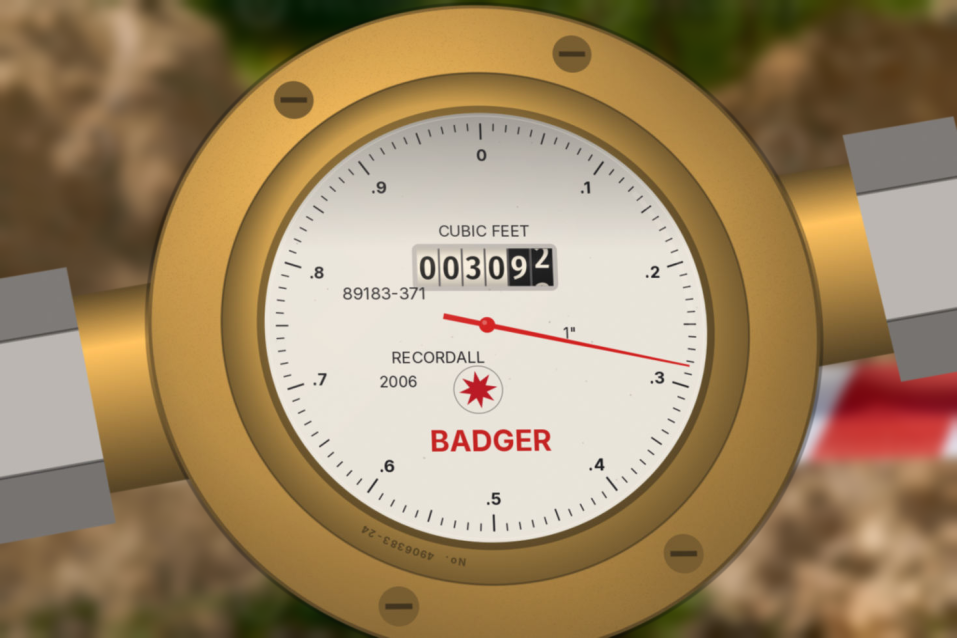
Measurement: 3092.28 ft³
